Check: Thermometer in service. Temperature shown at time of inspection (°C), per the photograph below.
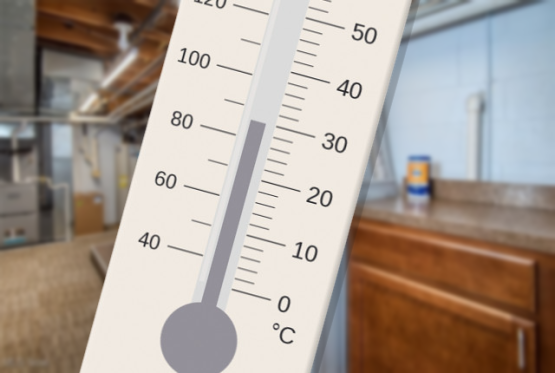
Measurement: 30 °C
